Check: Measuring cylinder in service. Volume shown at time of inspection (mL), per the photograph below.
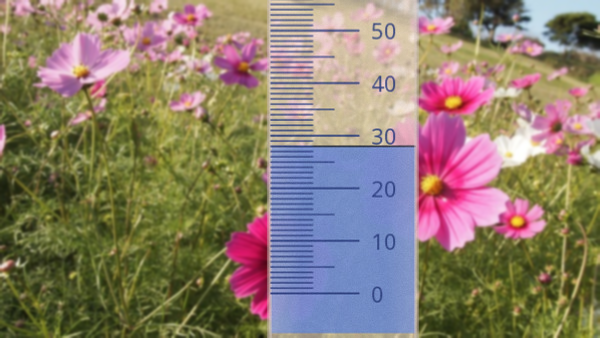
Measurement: 28 mL
